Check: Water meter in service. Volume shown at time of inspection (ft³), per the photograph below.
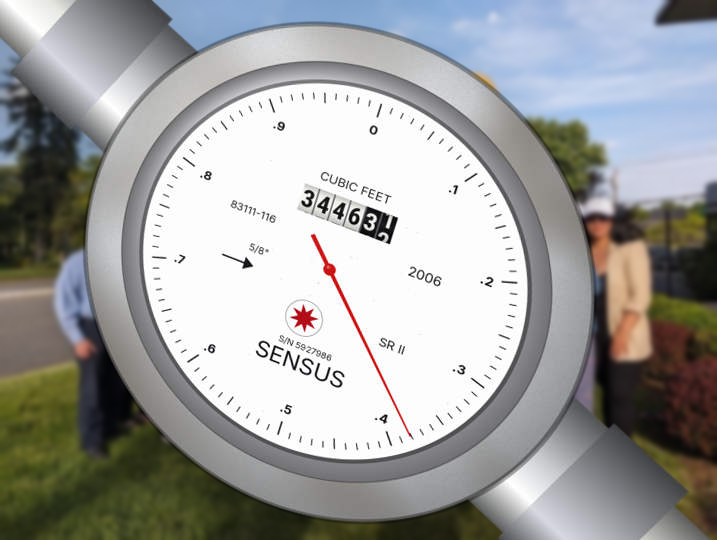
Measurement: 344631.38 ft³
